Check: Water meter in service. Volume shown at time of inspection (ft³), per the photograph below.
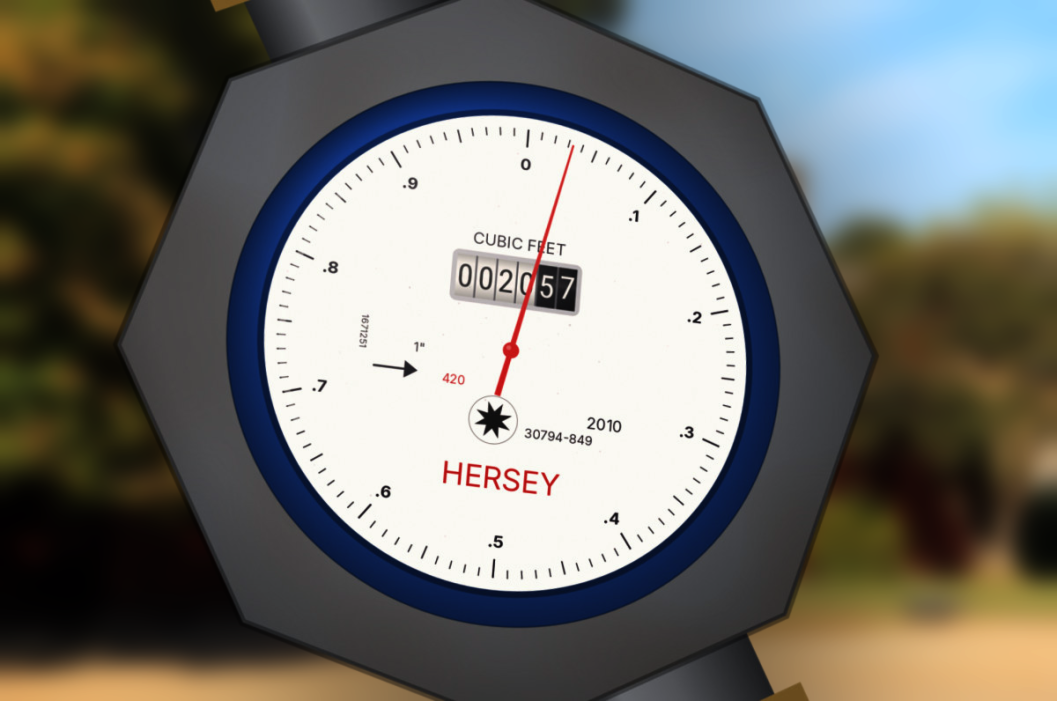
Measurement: 2057.03 ft³
